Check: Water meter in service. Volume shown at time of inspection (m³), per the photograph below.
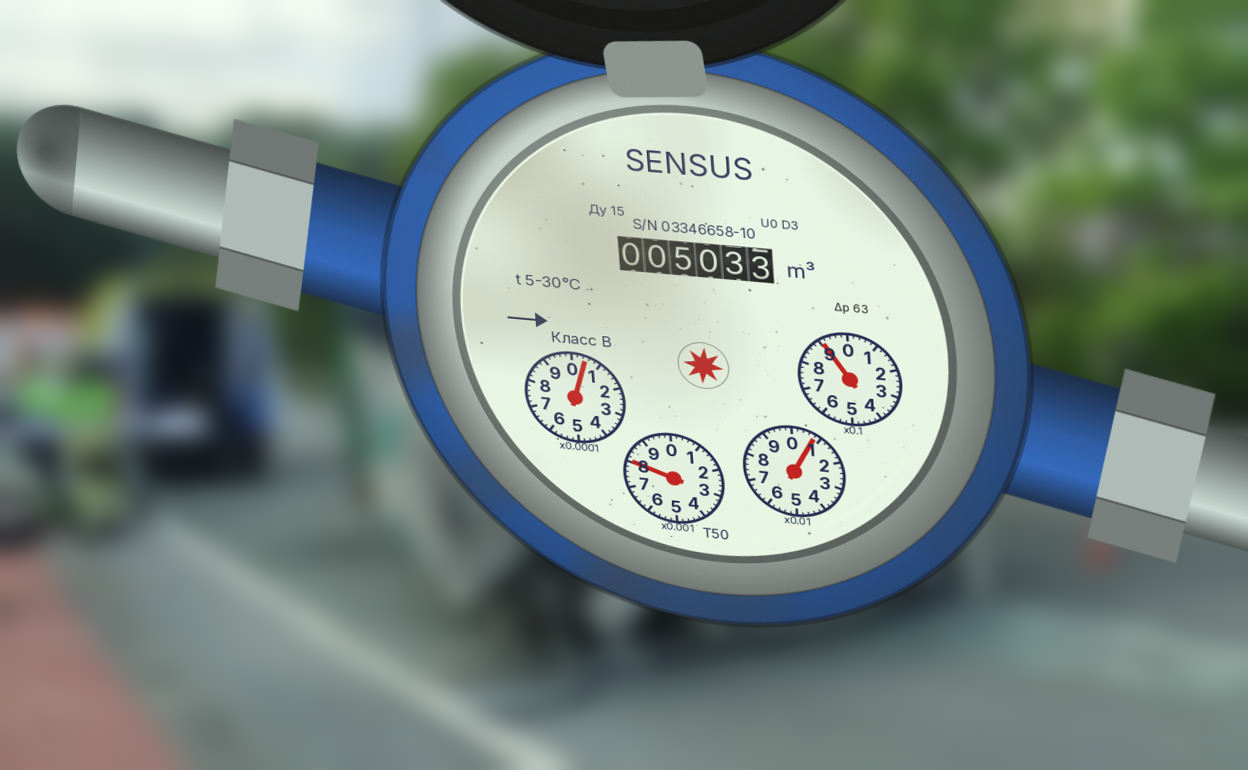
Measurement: 5032.9080 m³
